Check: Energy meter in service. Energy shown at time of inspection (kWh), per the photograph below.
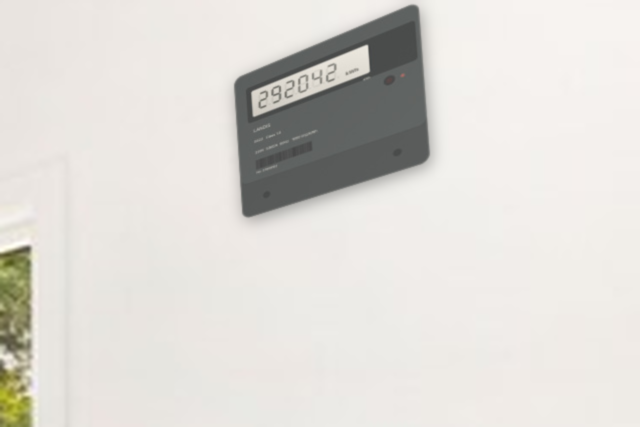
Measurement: 292042 kWh
